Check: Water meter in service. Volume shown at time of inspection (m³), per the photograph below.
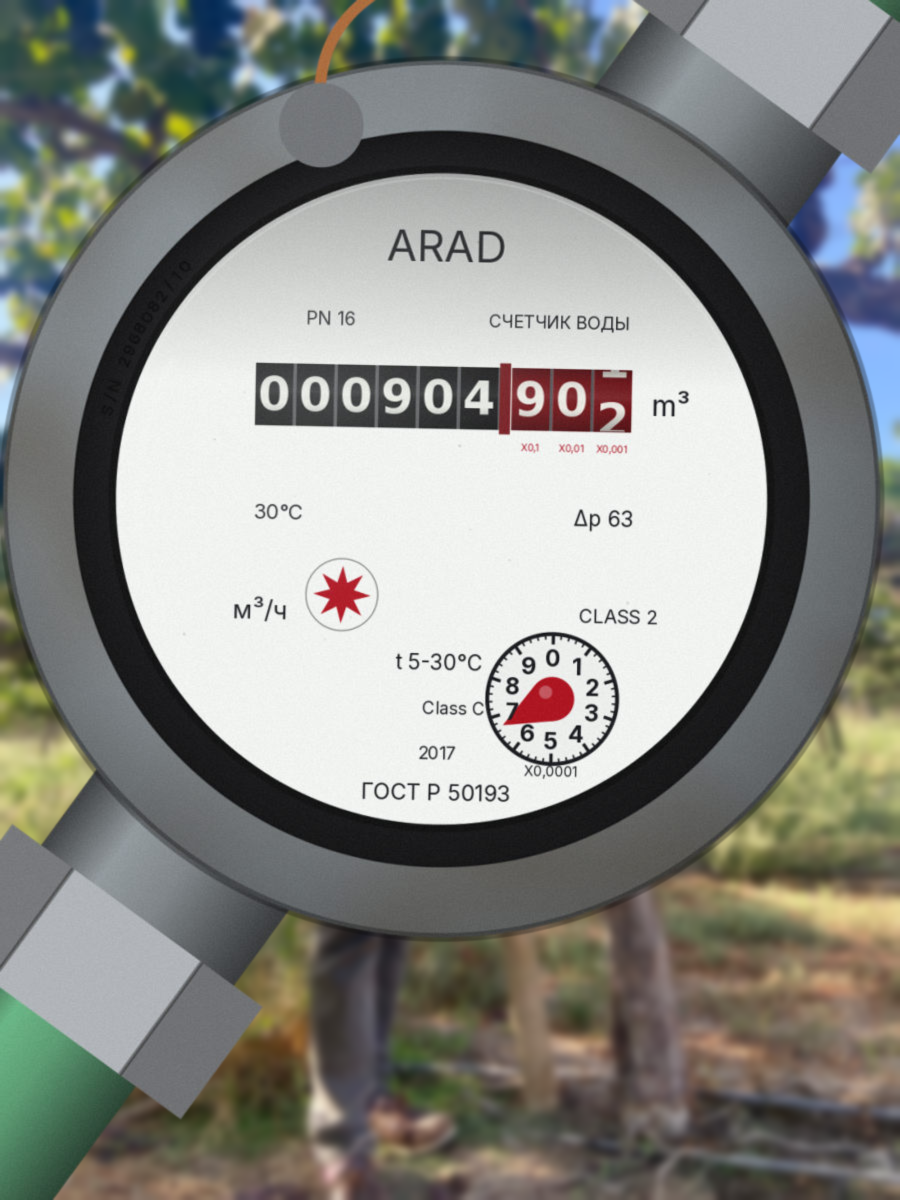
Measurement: 904.9016 m³
